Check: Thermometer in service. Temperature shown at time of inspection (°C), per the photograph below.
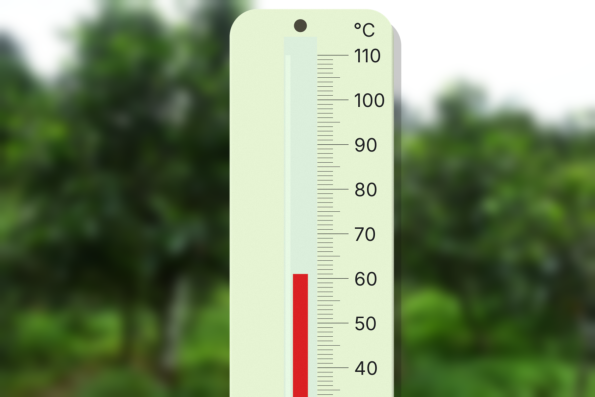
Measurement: 61 °C
